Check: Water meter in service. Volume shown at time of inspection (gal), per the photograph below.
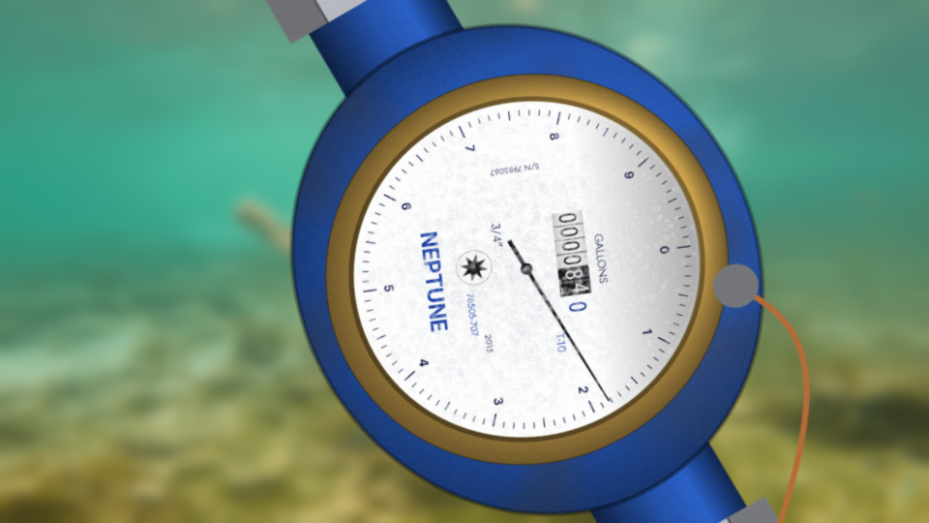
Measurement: 841.8 gal
